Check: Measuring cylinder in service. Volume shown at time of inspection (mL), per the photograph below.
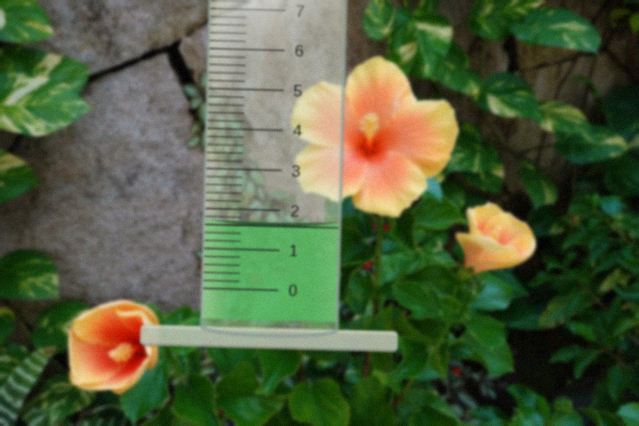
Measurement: 1.6 mL
